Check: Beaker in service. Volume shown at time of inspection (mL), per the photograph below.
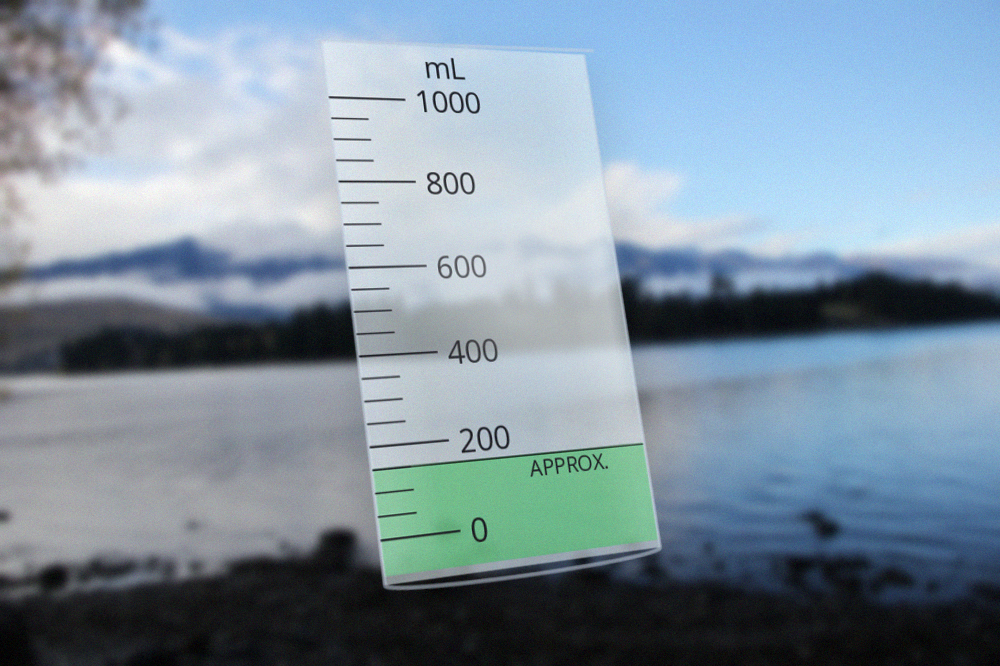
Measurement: 150 mL
